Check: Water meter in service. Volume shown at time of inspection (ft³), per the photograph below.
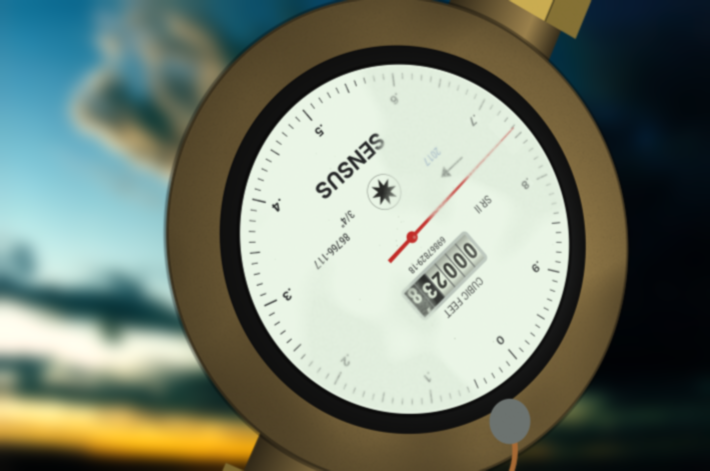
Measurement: 237.74 ft³
